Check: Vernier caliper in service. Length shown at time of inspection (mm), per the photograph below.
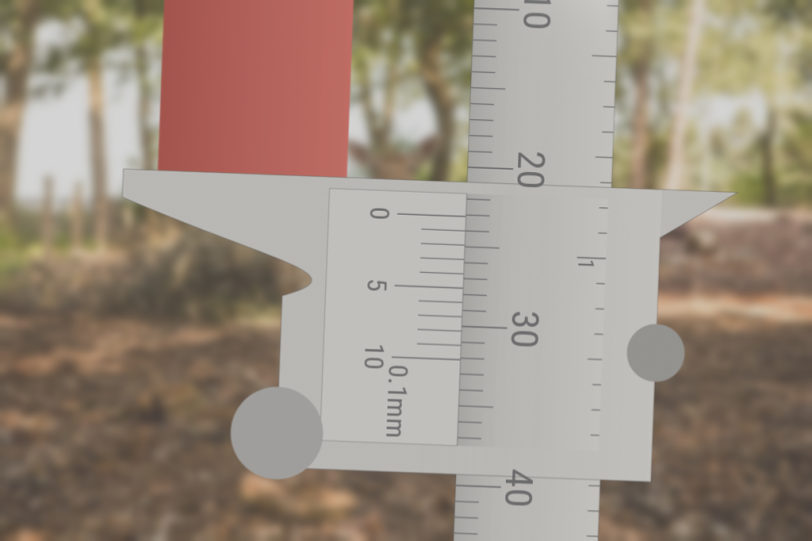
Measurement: 23.1 mm
